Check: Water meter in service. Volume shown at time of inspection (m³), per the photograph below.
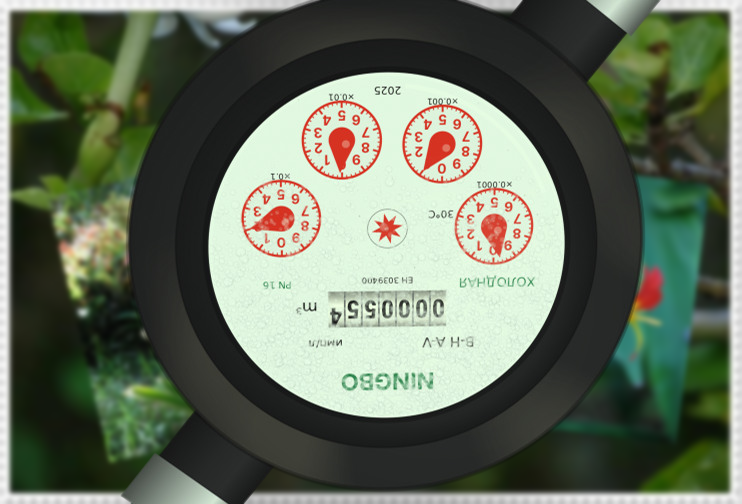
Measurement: 554.2009 m³
